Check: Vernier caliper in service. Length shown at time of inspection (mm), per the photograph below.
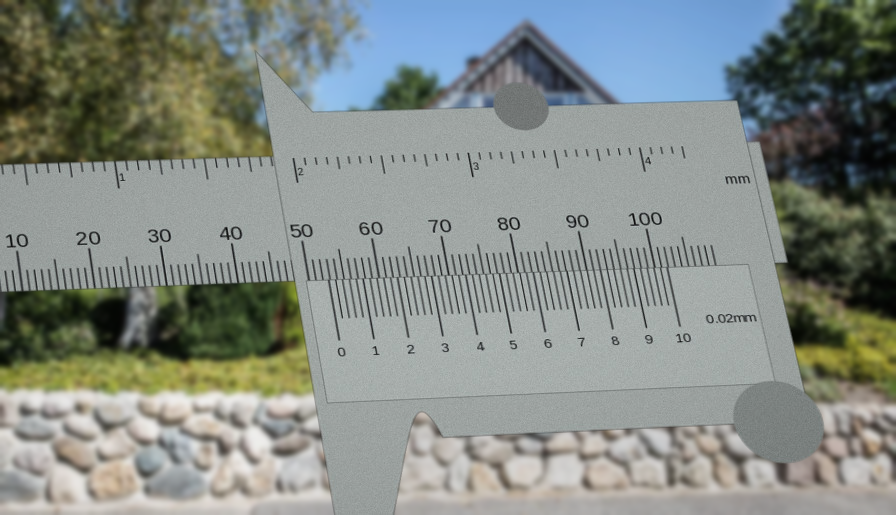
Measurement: 52.8 mm
